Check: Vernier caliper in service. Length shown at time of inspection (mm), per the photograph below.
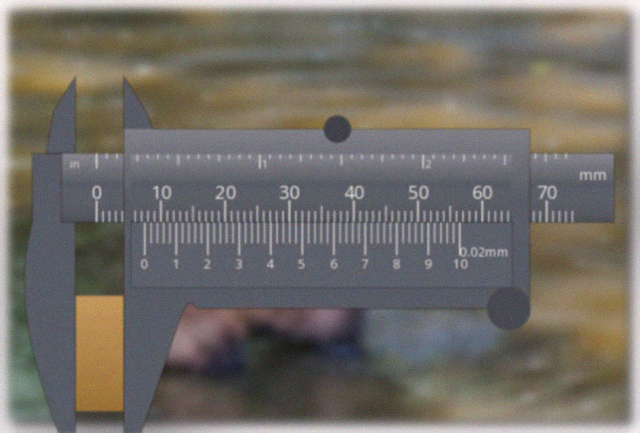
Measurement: 7.5 mm
